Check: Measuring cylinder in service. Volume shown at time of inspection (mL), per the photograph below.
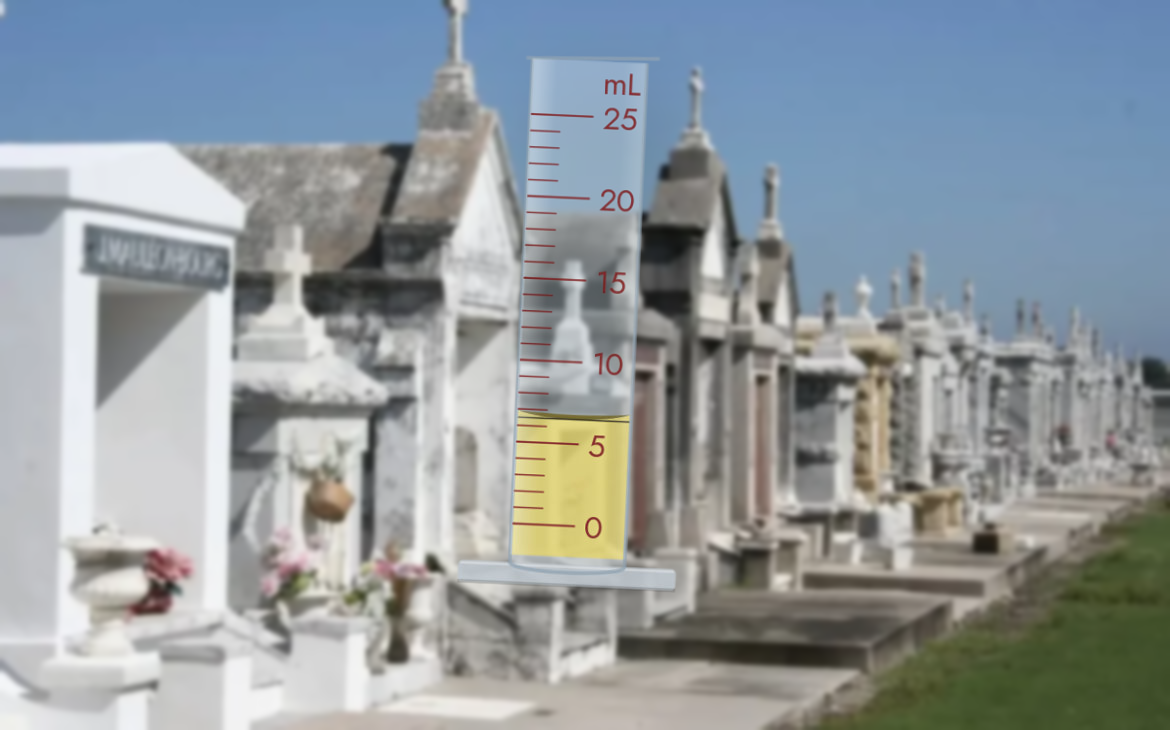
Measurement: 6.5 mL
